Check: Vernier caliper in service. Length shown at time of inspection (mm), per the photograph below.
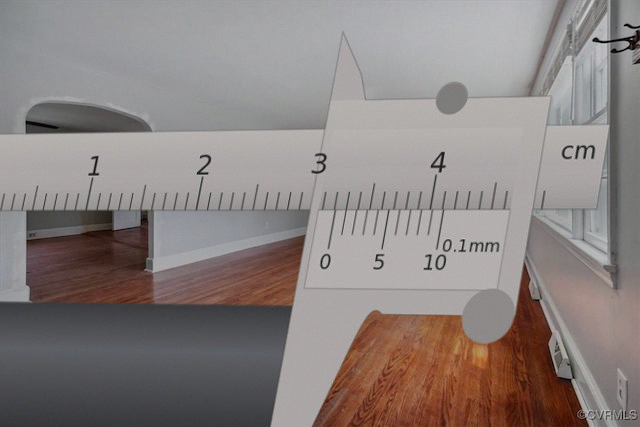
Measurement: 32.1 mm
